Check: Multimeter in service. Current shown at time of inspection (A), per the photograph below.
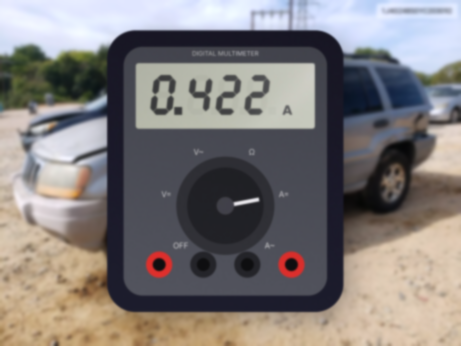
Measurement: 0.422 A
